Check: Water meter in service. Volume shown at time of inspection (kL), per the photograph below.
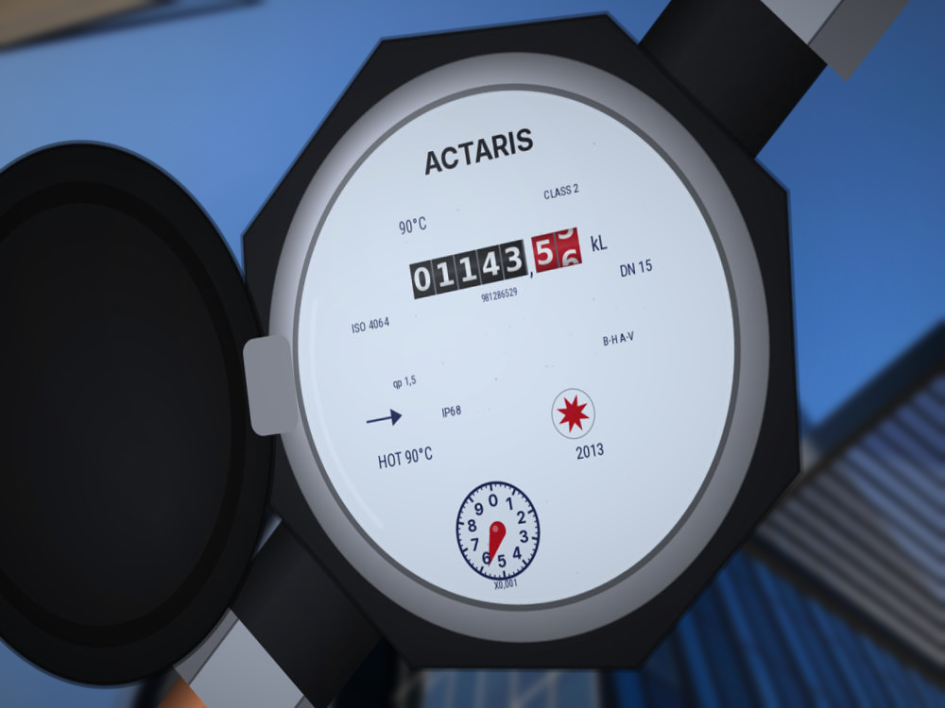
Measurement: 1143.555 kL
